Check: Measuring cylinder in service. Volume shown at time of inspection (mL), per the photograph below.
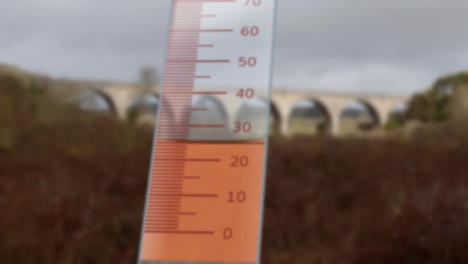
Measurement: 25 mL
